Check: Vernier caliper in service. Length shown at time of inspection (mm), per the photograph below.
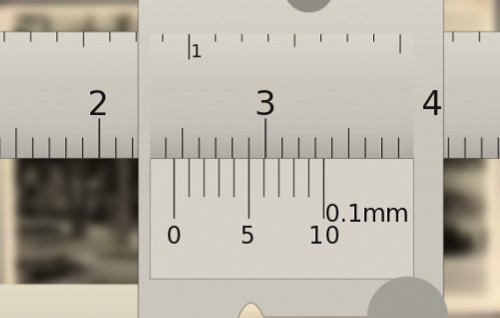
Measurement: 24.5 mm
